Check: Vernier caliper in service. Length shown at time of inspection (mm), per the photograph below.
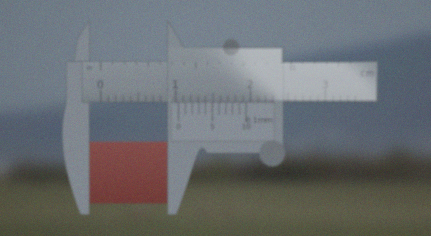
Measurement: 10.4 mm
